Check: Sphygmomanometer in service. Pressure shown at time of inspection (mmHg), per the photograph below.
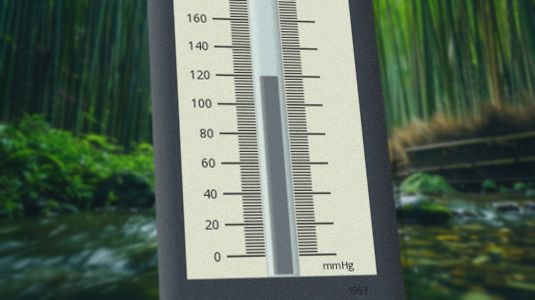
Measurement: 120 mmHg
